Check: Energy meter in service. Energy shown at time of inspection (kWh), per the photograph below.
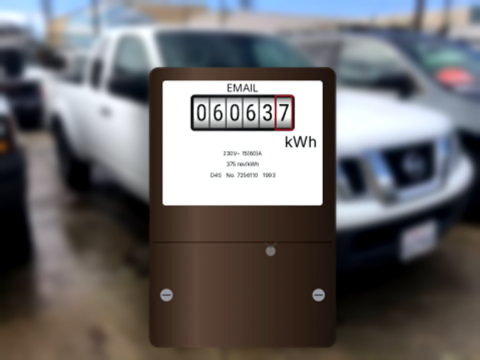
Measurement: 6063.7 kWh
